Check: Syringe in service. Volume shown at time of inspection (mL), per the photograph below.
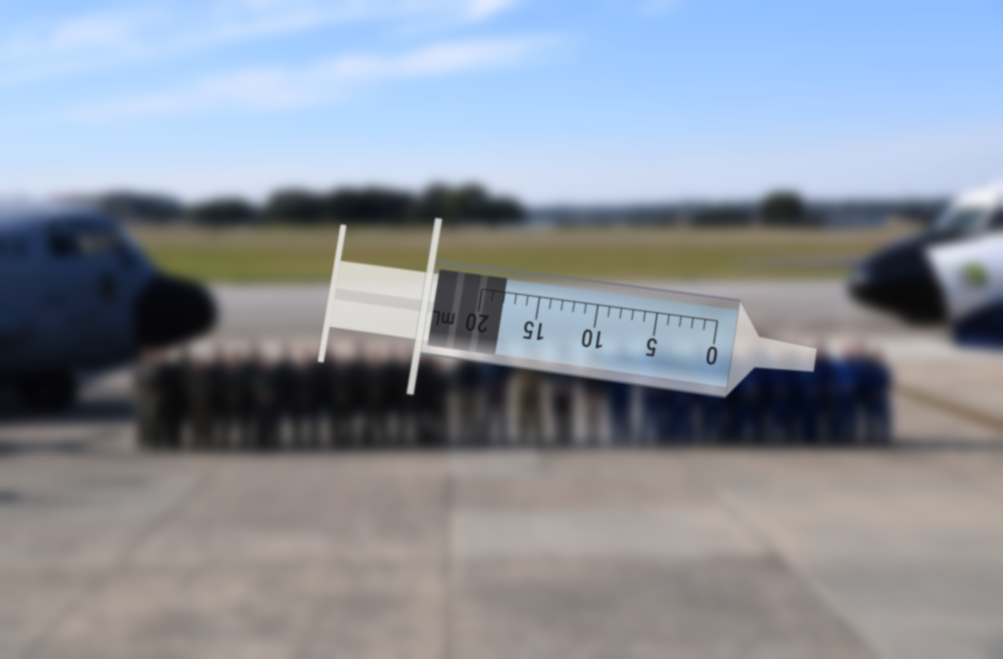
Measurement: 18 mL
